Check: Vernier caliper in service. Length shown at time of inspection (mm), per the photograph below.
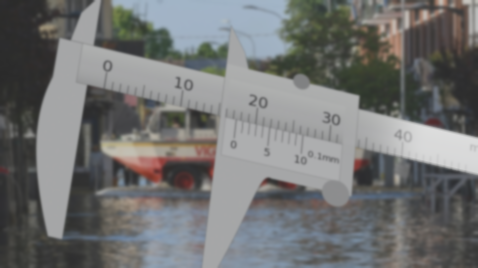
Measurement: 17.4 mm
